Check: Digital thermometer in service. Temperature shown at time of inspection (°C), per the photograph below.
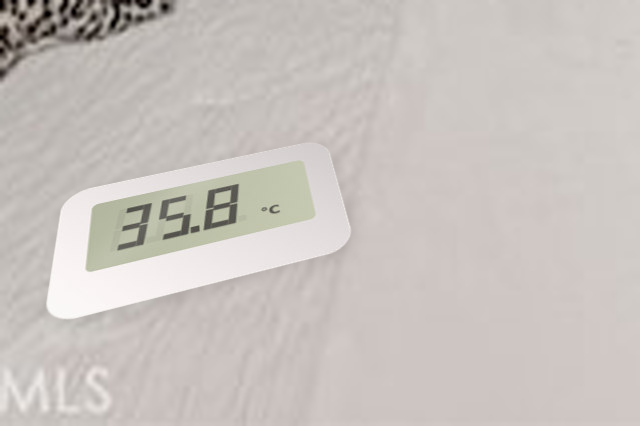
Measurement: 35.8 °C
